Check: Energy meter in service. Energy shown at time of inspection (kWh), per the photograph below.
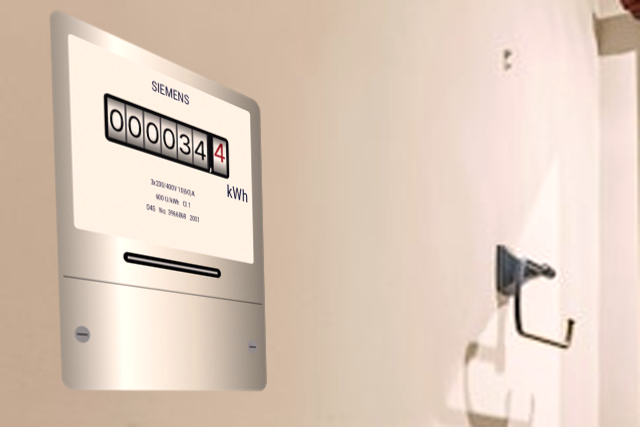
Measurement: 34.4 kWh
